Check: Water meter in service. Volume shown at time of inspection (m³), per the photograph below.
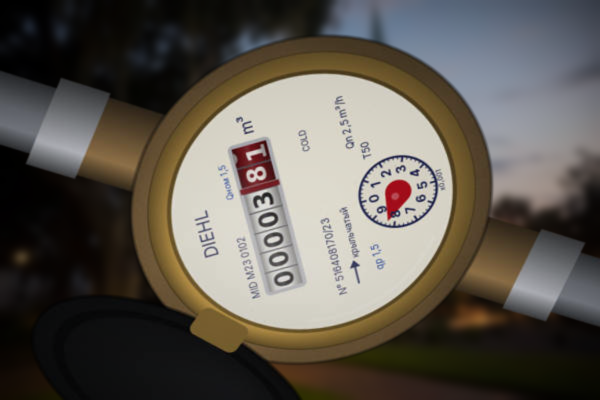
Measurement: 3.808 m³
